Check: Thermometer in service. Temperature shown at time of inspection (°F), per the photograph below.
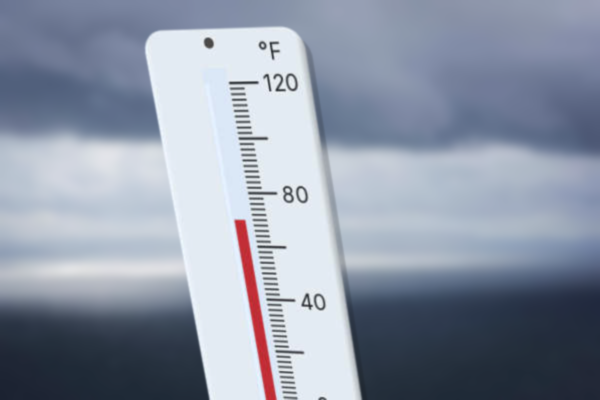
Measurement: 70 °F
